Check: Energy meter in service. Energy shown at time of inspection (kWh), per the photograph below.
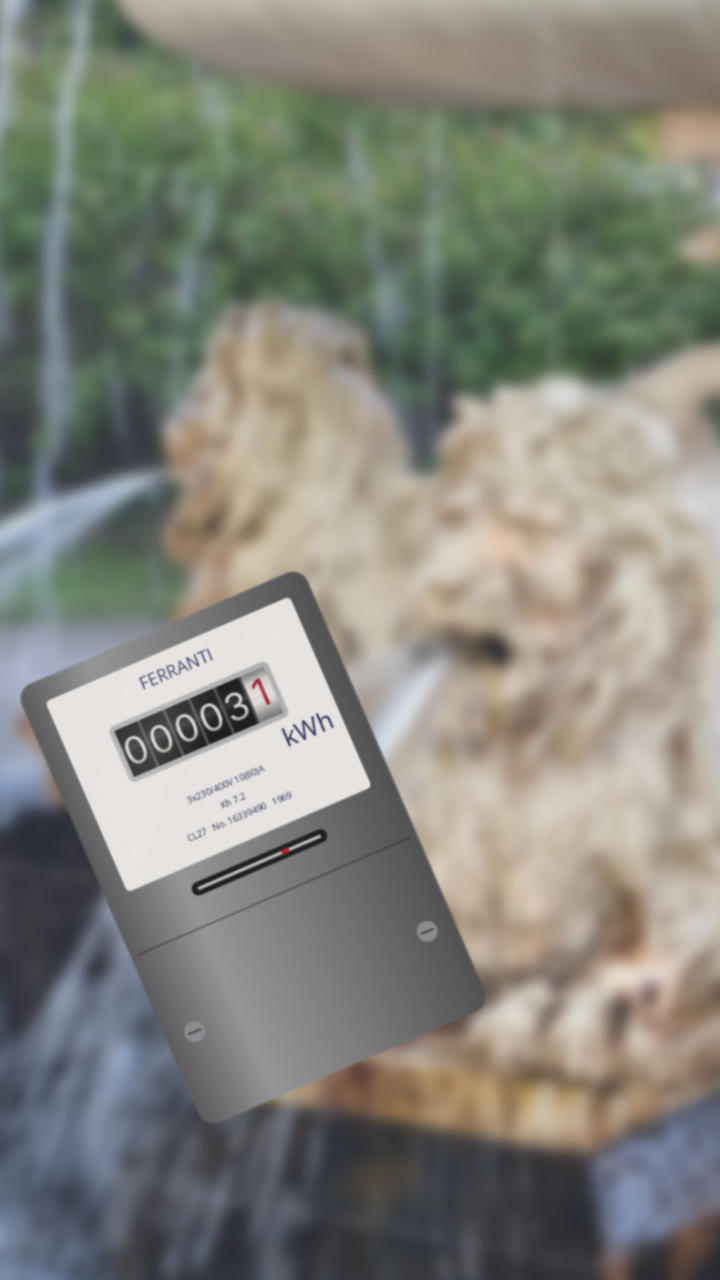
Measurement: 3.1 kWh
